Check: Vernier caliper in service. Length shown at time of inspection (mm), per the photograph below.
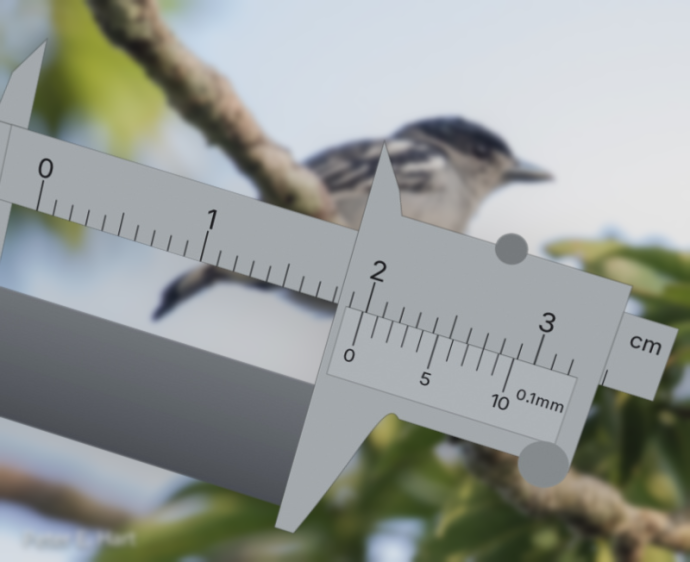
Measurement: 19.8 mm
